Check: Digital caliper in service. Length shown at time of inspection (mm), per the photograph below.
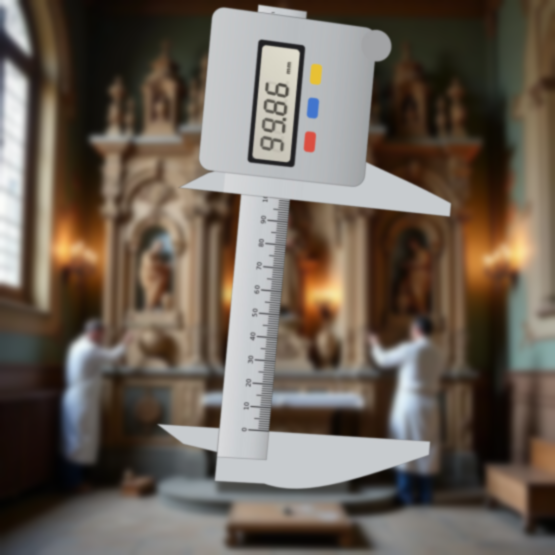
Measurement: 99.86 mm
